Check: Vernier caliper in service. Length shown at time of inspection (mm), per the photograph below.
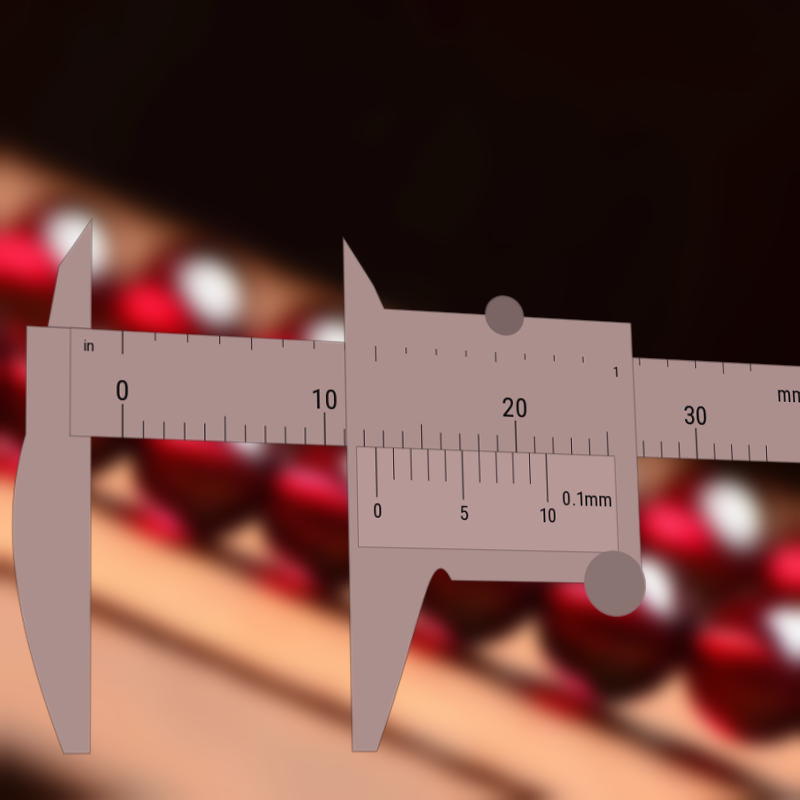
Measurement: 12.6 mm
